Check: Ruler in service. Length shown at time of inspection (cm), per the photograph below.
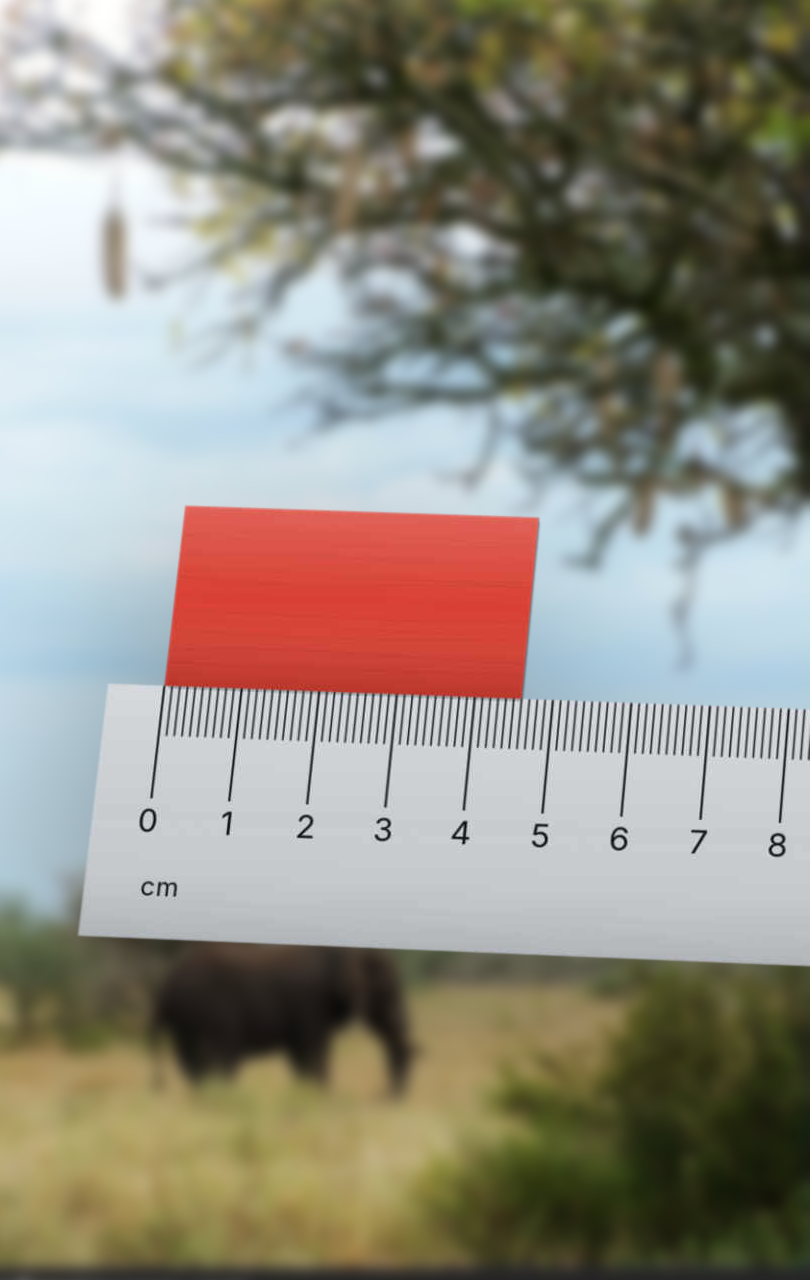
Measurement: 4.6 cm
